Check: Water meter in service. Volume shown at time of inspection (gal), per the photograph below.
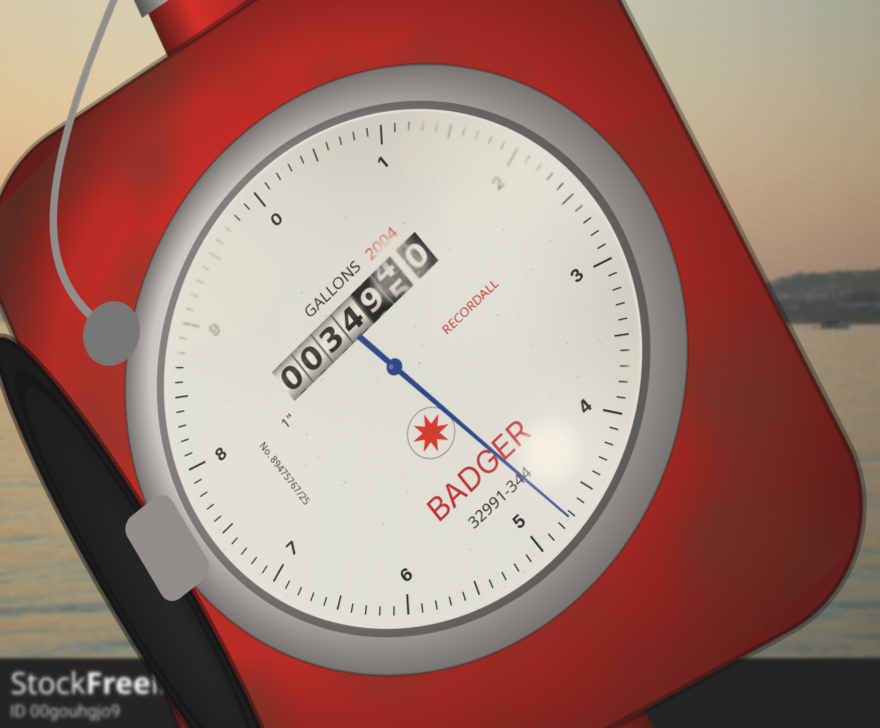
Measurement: 34944.7 gal
